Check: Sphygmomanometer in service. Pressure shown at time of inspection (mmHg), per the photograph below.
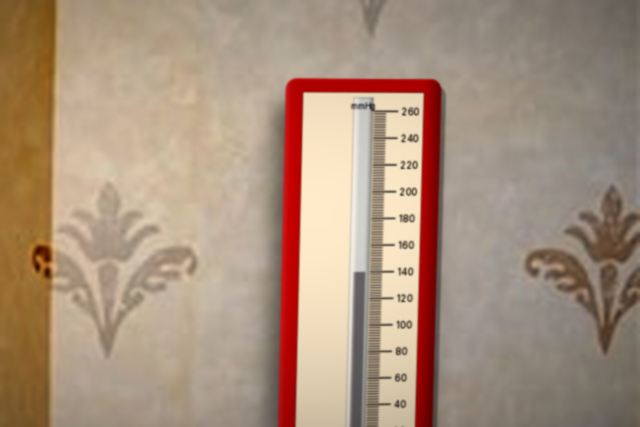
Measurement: 140 mmHg
